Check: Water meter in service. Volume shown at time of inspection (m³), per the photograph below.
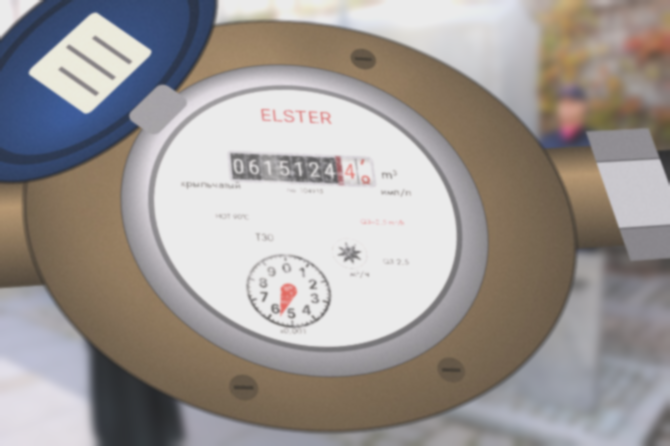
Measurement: 615124.475 m³
